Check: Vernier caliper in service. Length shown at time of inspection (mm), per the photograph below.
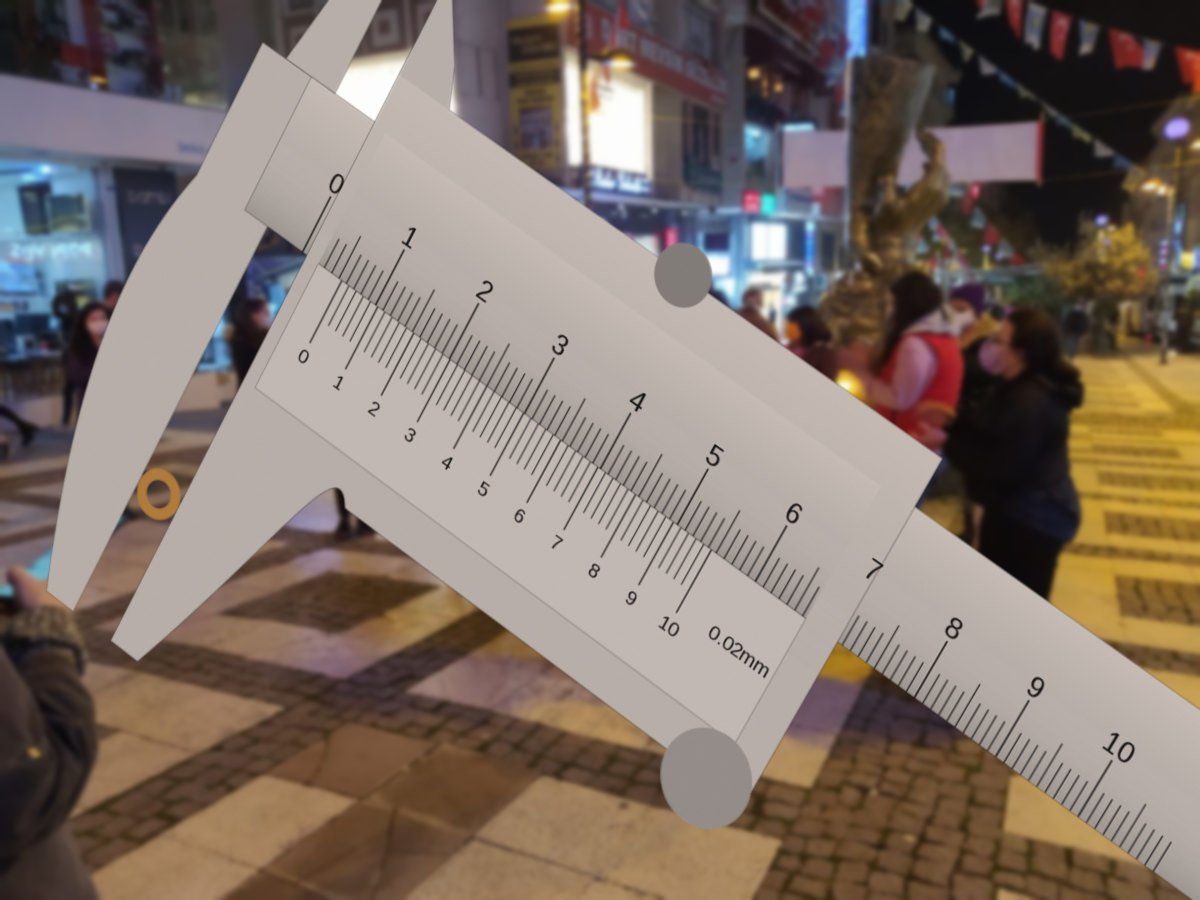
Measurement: 5.4 mm
